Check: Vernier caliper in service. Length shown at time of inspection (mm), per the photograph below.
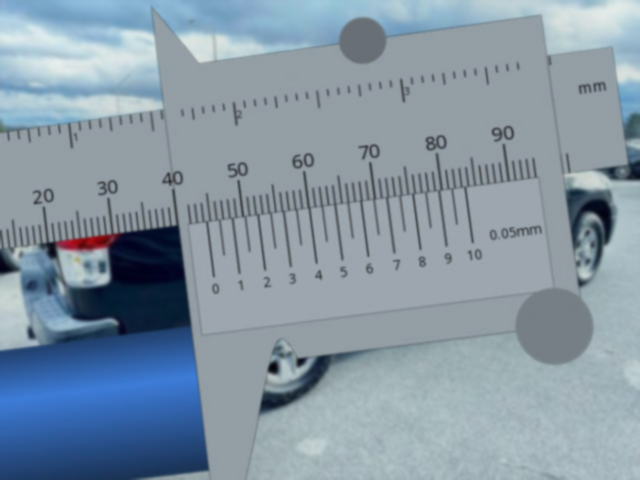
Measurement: 44.5 mm
